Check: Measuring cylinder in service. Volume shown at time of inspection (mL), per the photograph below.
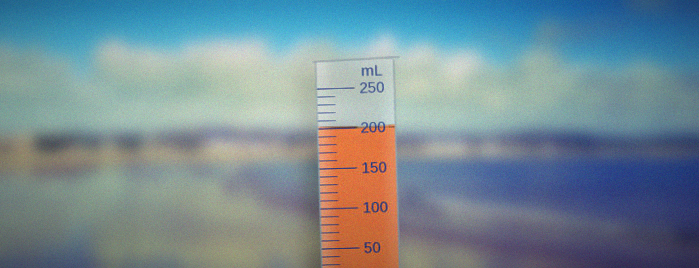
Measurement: 200 mL
